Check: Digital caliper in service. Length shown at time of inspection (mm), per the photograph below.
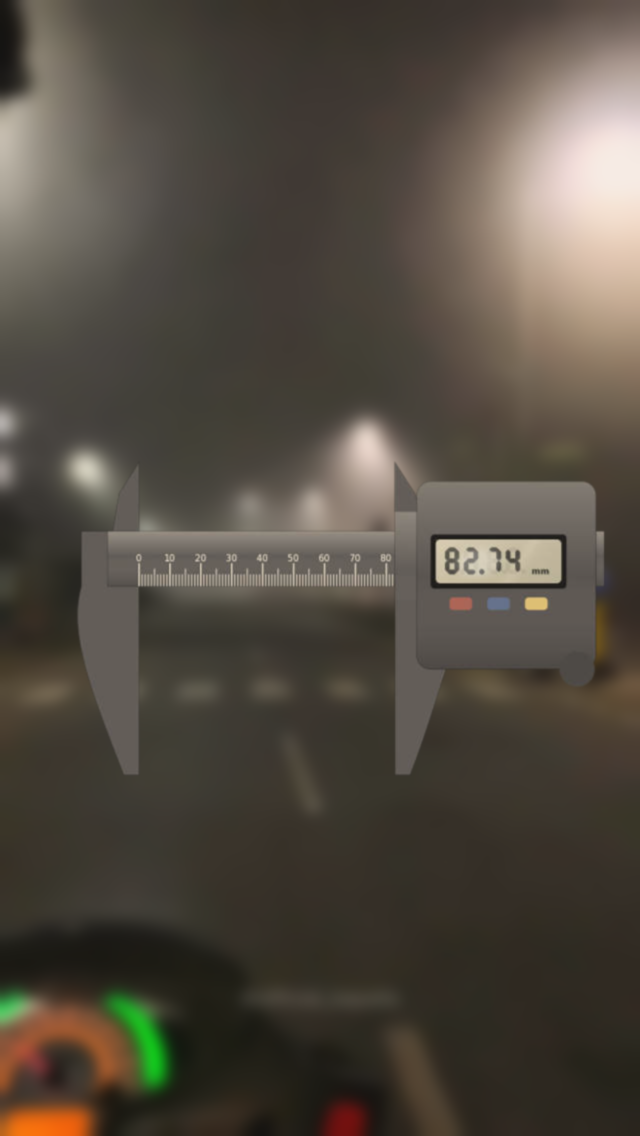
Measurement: 82.74 mm
